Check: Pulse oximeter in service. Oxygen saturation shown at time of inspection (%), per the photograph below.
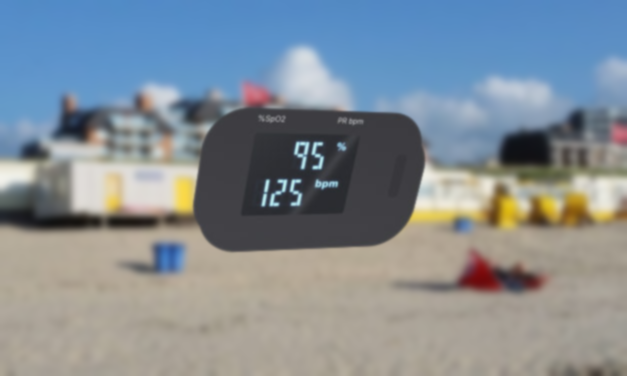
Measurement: 95 %
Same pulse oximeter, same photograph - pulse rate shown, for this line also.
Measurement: 125 bpm
